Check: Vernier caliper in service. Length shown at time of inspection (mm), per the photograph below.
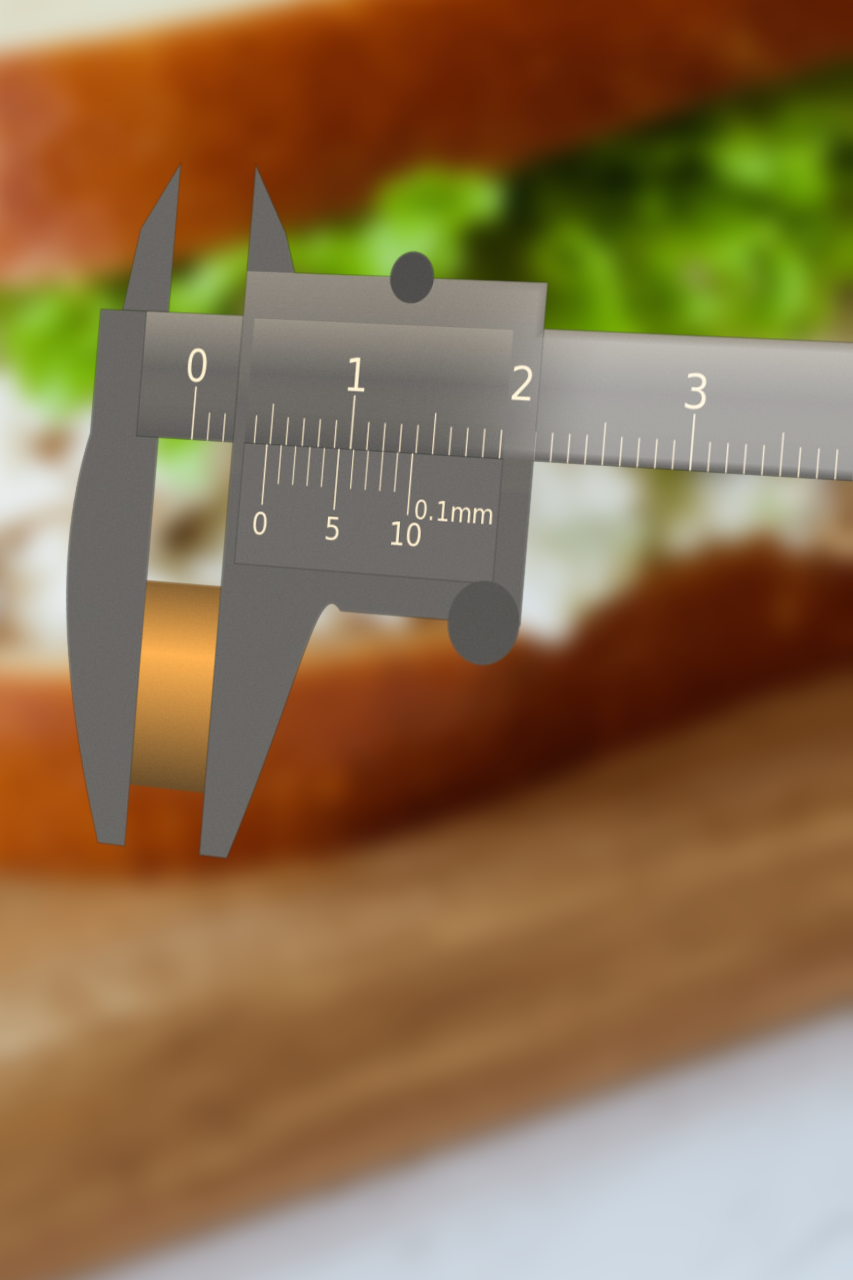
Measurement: 4.8 mm
